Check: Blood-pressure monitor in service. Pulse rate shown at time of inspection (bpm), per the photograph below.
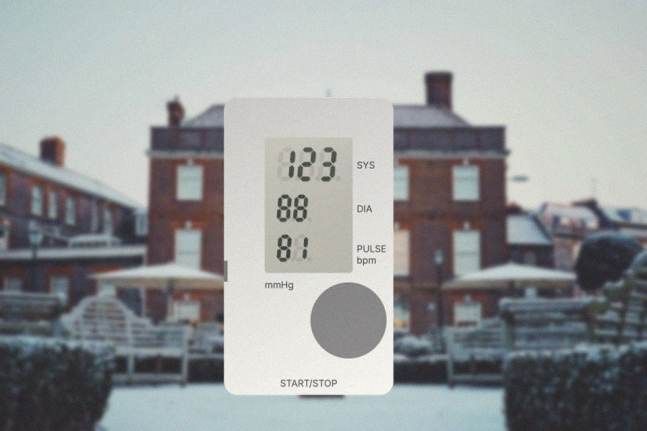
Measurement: 81 bpm
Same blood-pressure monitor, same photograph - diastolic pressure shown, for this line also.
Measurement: 88 mmHg
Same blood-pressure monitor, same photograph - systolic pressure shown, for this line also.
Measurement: 123 mmHg
